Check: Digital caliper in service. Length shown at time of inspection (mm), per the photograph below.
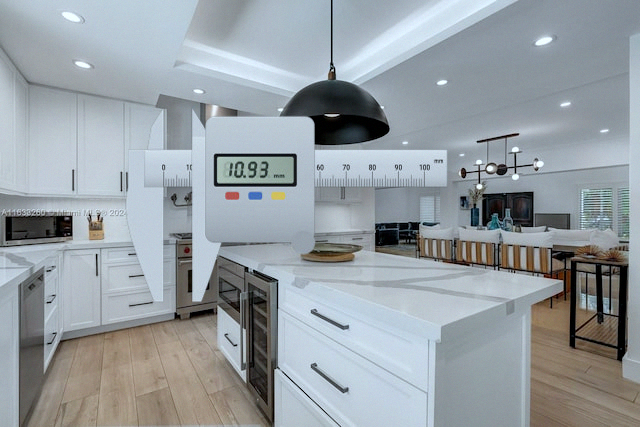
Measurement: 10.93 mm
